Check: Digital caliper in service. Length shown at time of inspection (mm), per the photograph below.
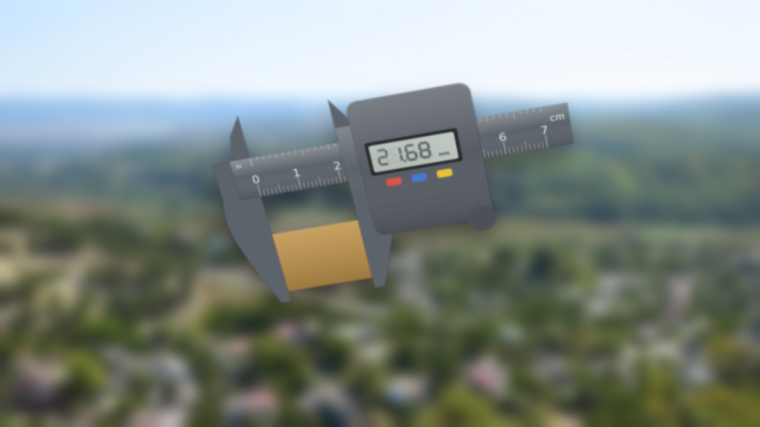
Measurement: 21.68 mm
